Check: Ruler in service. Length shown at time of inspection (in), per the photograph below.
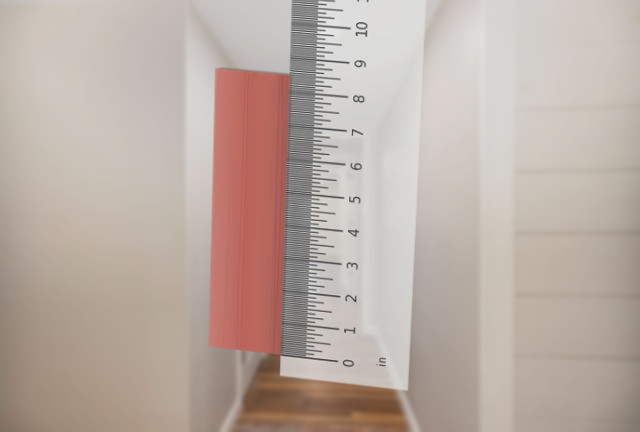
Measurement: 8.5 in
